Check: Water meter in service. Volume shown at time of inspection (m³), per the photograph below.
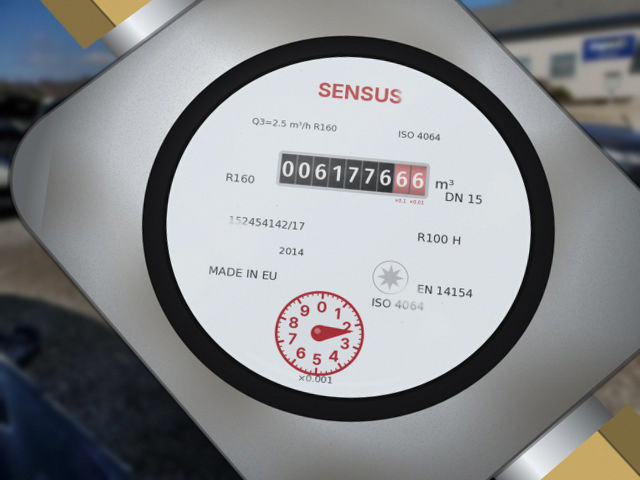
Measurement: 61776.662 m³
